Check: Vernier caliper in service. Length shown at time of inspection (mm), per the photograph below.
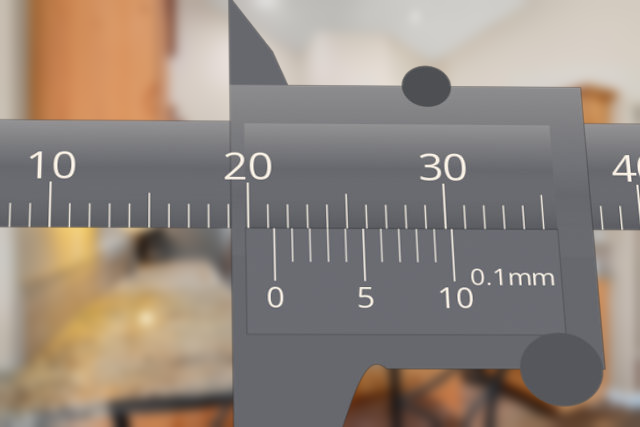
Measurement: 21.3 mm
